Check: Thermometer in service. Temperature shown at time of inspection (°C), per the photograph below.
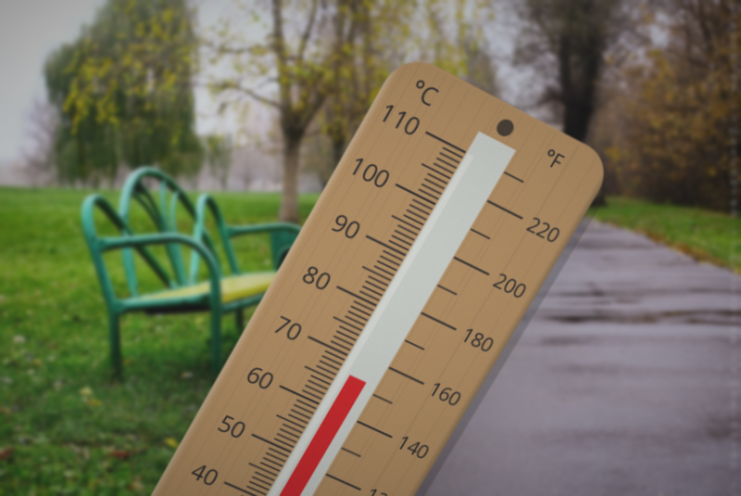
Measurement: 67 °C
